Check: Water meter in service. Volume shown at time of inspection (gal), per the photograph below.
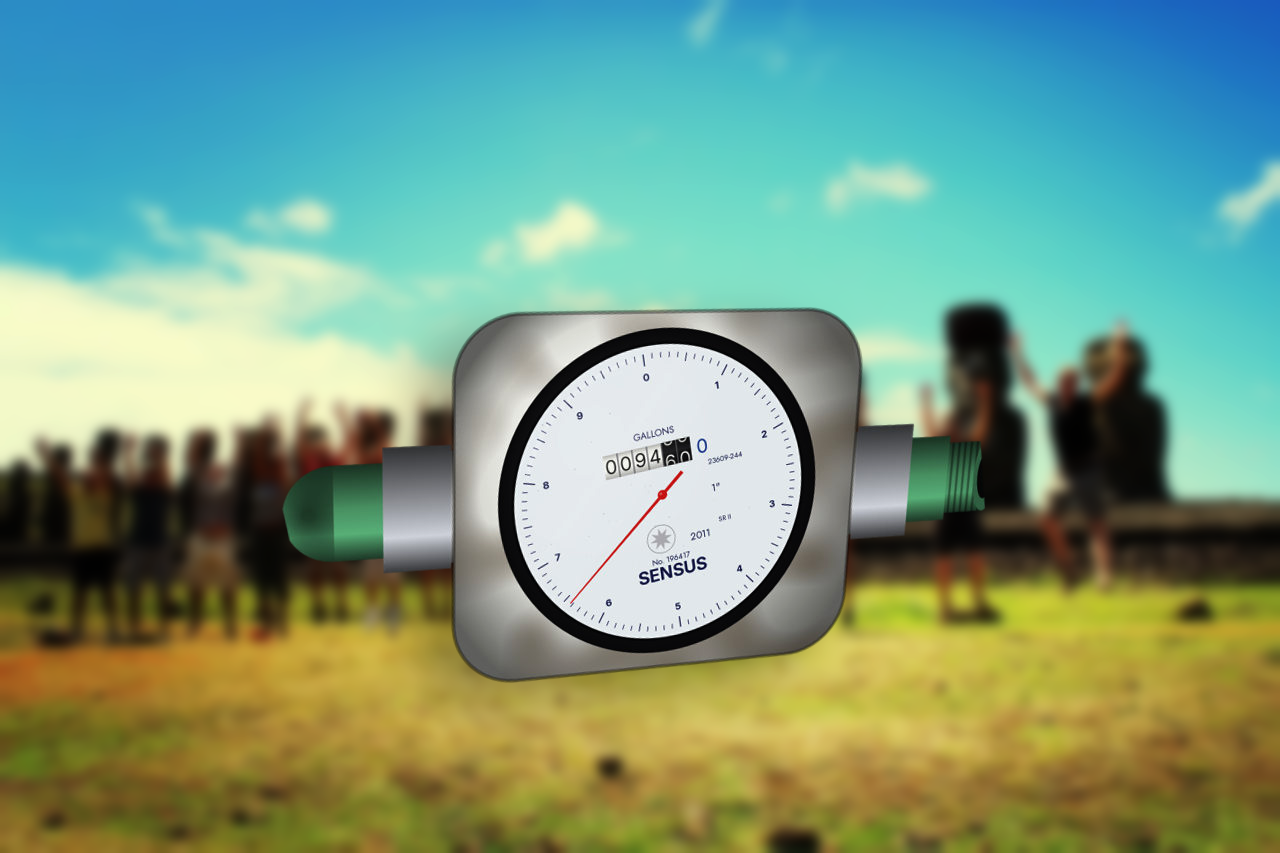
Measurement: 94596.4 gal
